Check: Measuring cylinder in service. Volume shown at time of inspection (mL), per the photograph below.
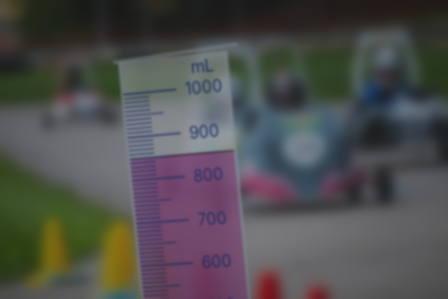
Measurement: 850 mL
